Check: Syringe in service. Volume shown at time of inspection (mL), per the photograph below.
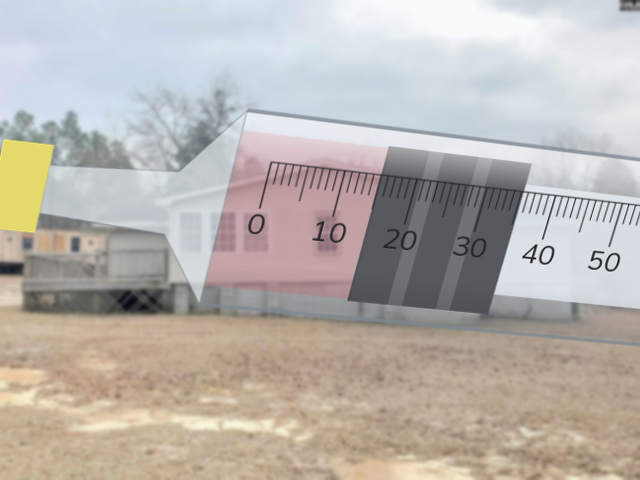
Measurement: 15 mL
